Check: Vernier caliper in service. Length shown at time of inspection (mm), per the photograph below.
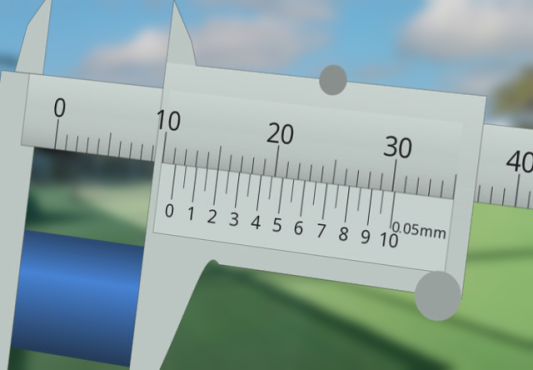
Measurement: 11.2 mm
